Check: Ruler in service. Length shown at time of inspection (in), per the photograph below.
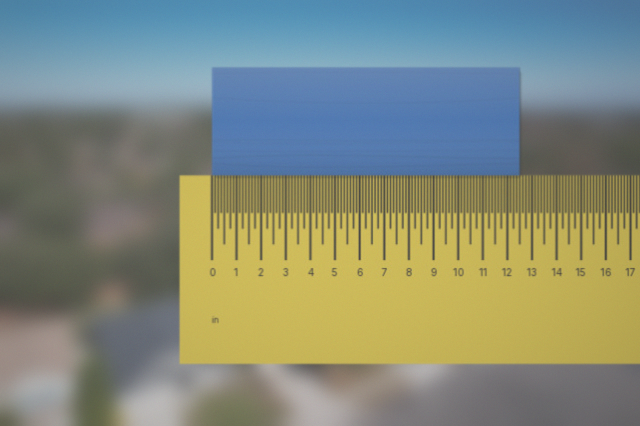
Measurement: 12.5 in
